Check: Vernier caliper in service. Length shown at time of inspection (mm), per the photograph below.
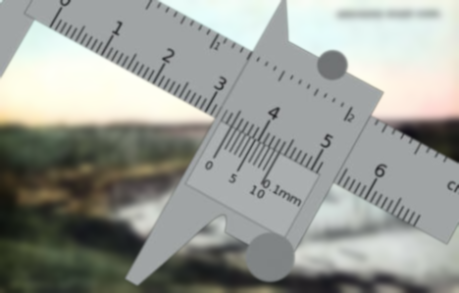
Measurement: 35.0 mm
